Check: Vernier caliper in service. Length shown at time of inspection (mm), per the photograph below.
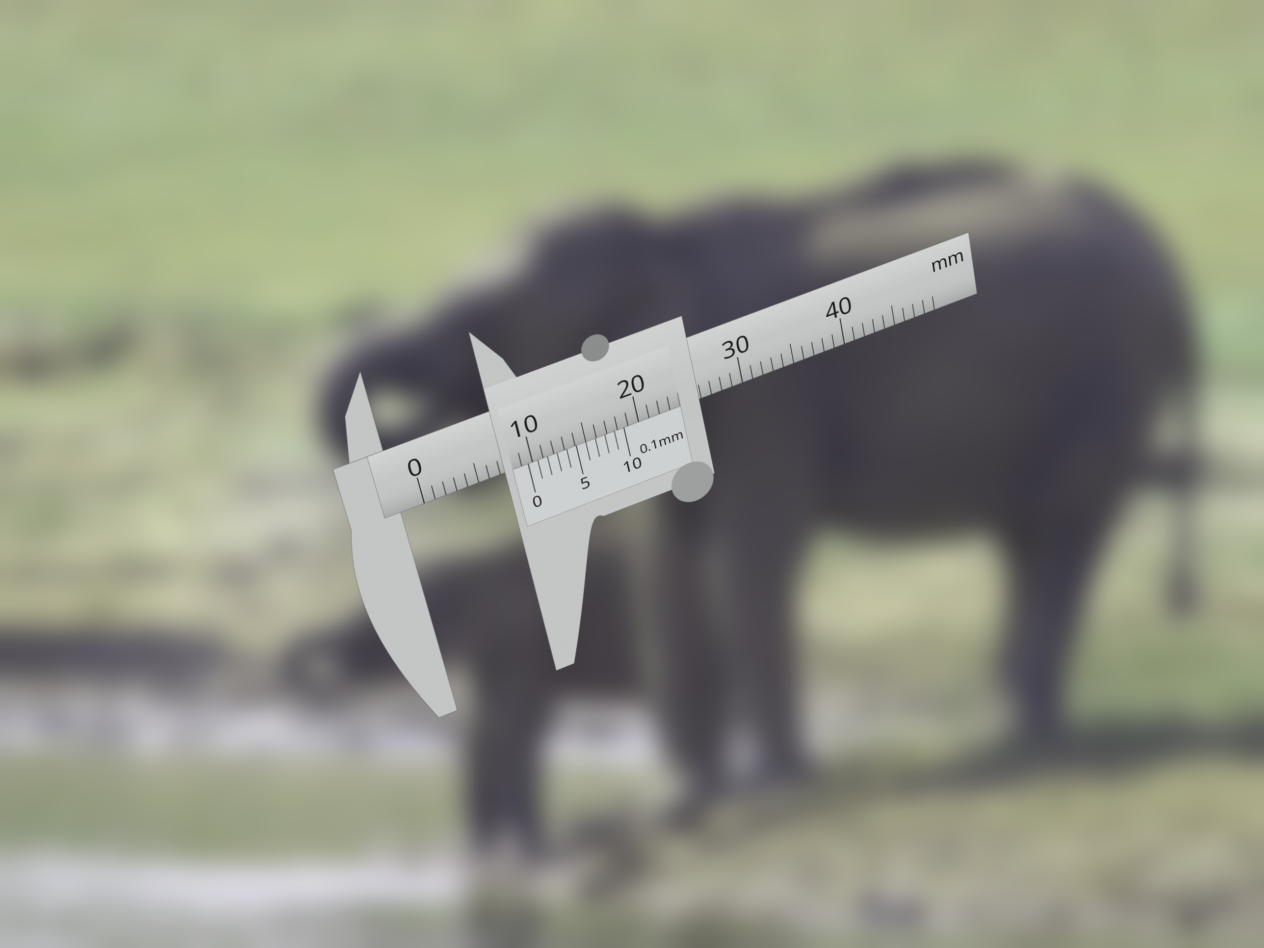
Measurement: 9.6 mm
